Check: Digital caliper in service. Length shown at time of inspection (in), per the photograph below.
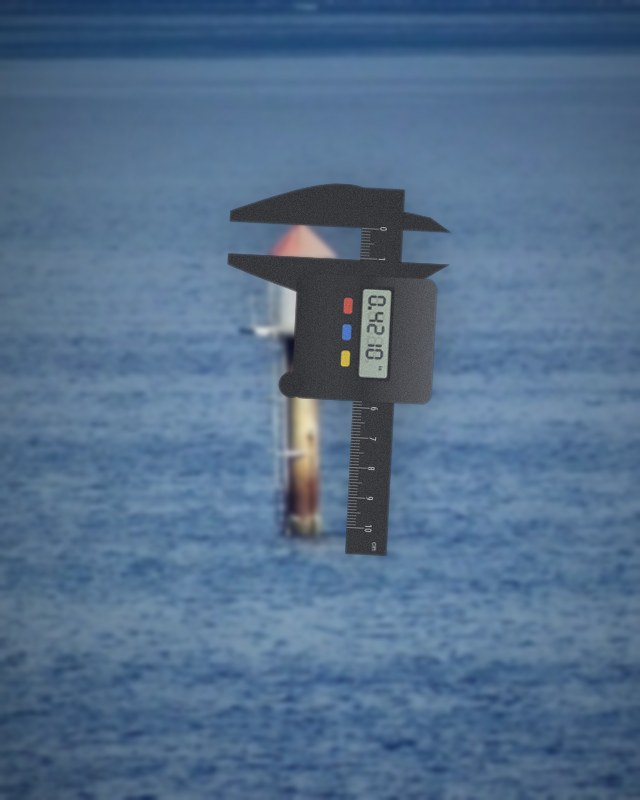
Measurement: 0.4210 in
